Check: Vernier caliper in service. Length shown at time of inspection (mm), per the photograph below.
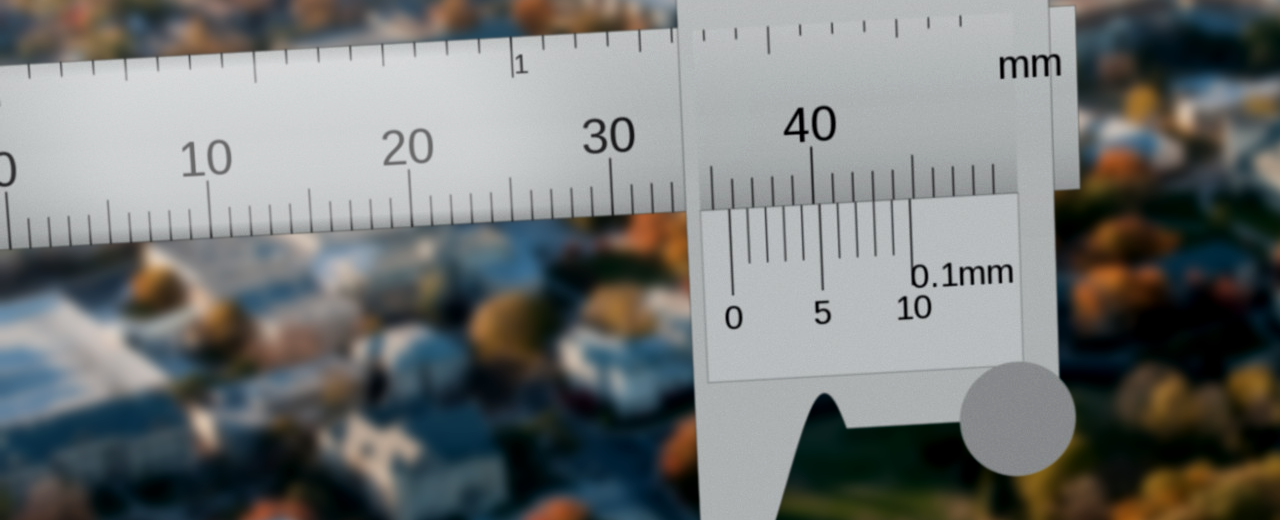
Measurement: 35.8 mm
